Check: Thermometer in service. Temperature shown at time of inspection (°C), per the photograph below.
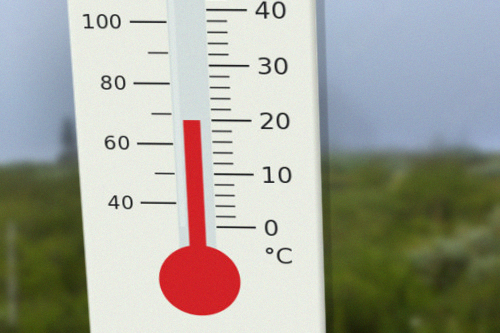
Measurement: 20 °C
